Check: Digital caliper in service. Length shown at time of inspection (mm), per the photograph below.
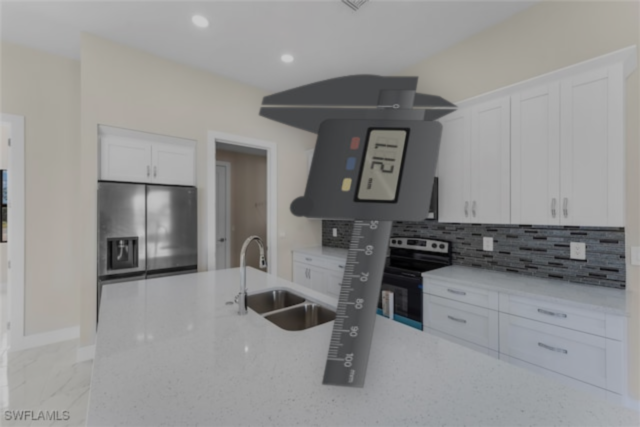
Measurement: 1.12 mm
